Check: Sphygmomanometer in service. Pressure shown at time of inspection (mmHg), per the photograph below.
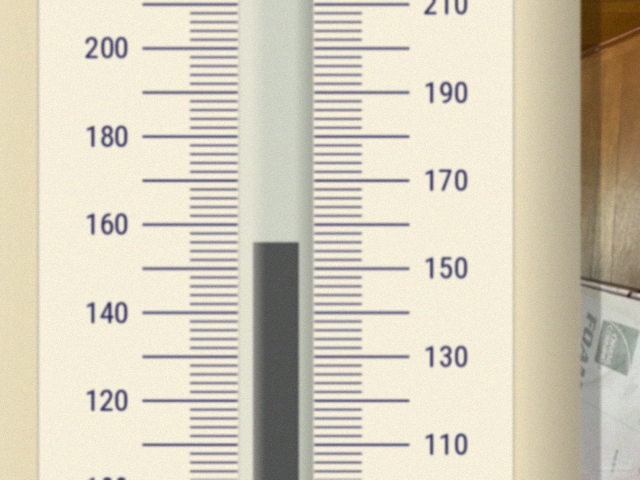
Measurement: 156 mmHg
